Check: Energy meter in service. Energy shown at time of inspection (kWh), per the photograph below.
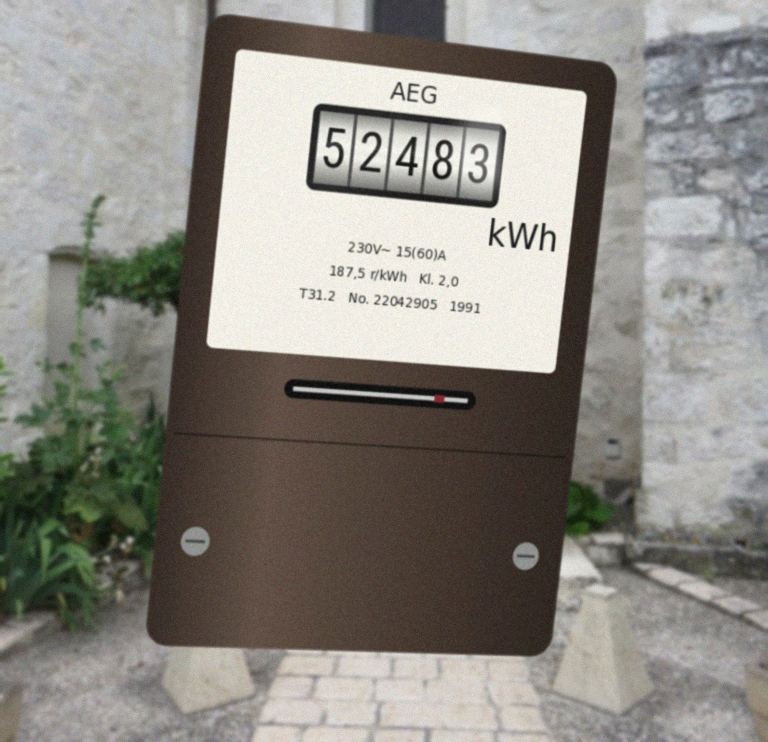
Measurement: 52483 kWh
